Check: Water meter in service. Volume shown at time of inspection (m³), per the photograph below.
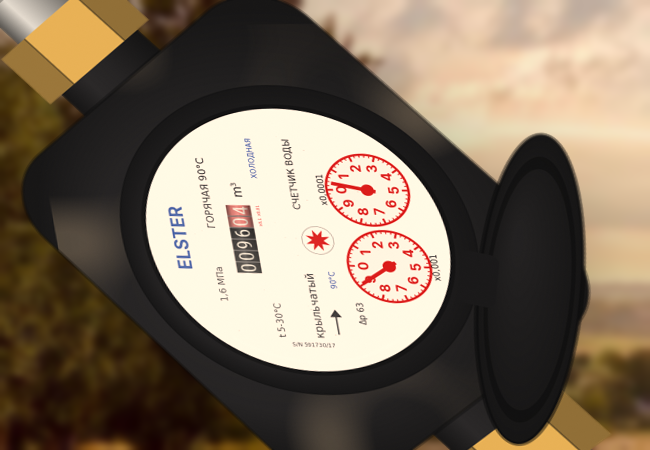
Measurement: 96.0390 m³
